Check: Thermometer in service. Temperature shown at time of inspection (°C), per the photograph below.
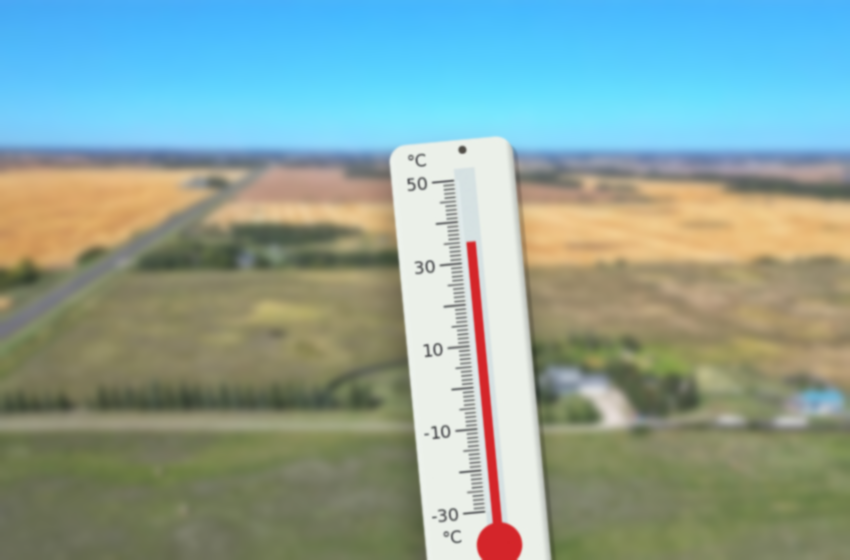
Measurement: 35 °C
